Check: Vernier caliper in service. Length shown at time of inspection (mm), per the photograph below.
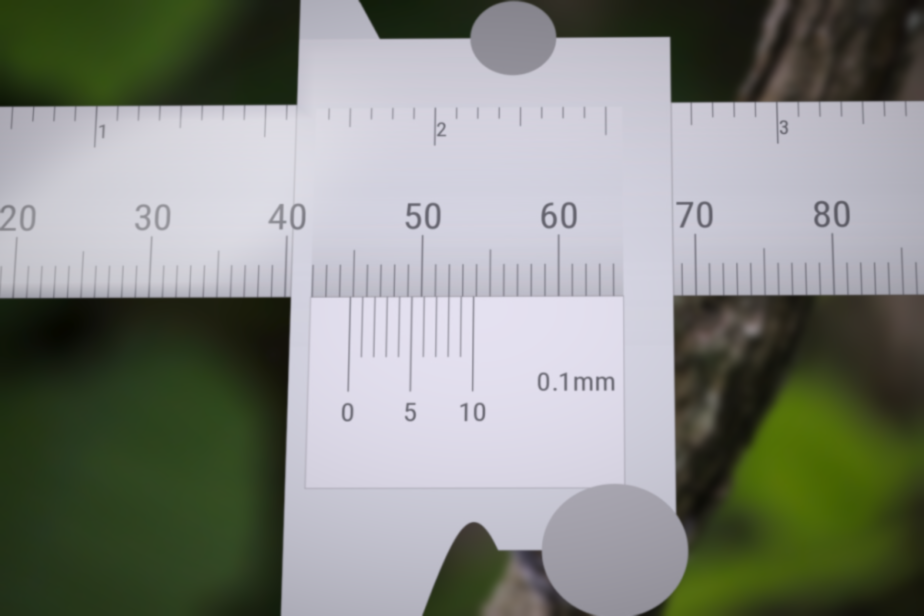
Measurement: 44.8 mm
